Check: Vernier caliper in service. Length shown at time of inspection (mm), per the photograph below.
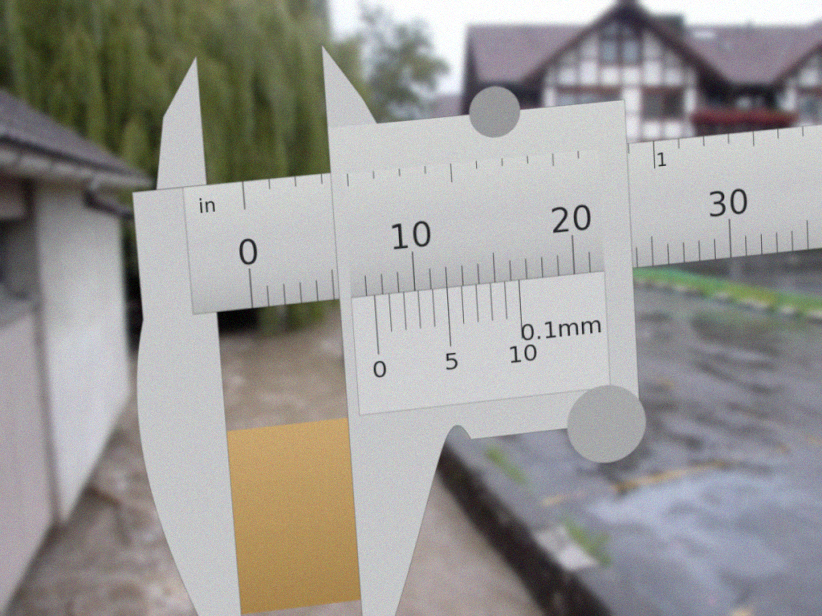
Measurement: 7.5 mm
